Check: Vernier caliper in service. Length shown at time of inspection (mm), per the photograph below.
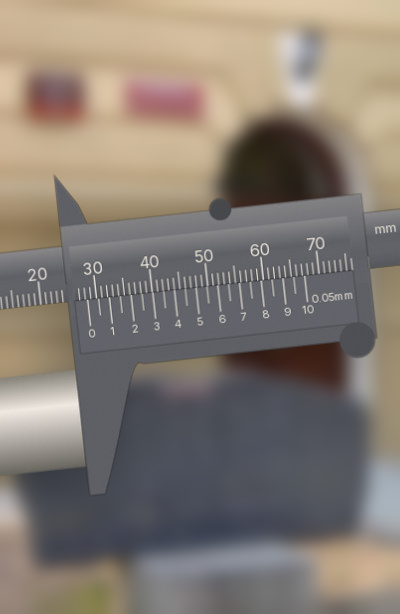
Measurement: 28.4 mm
